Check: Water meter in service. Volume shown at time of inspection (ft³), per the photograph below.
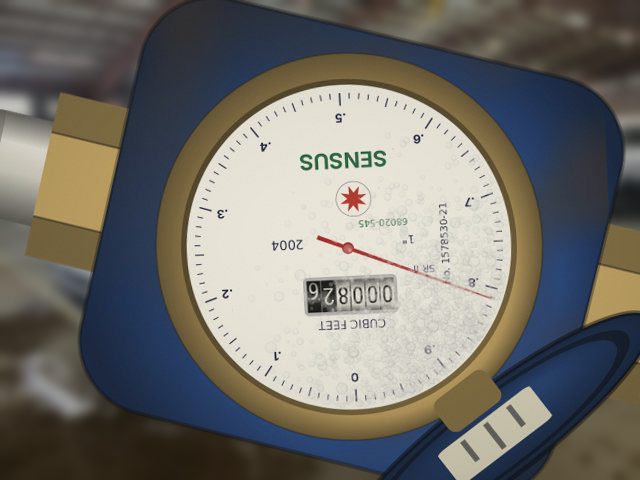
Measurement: 825.81 ft³
